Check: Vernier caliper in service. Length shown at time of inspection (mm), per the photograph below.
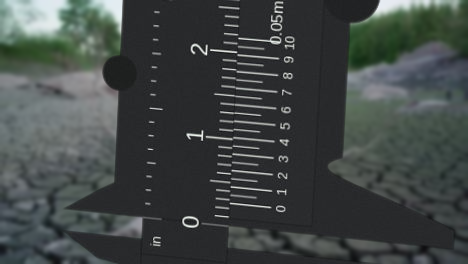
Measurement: 2.6 mm
